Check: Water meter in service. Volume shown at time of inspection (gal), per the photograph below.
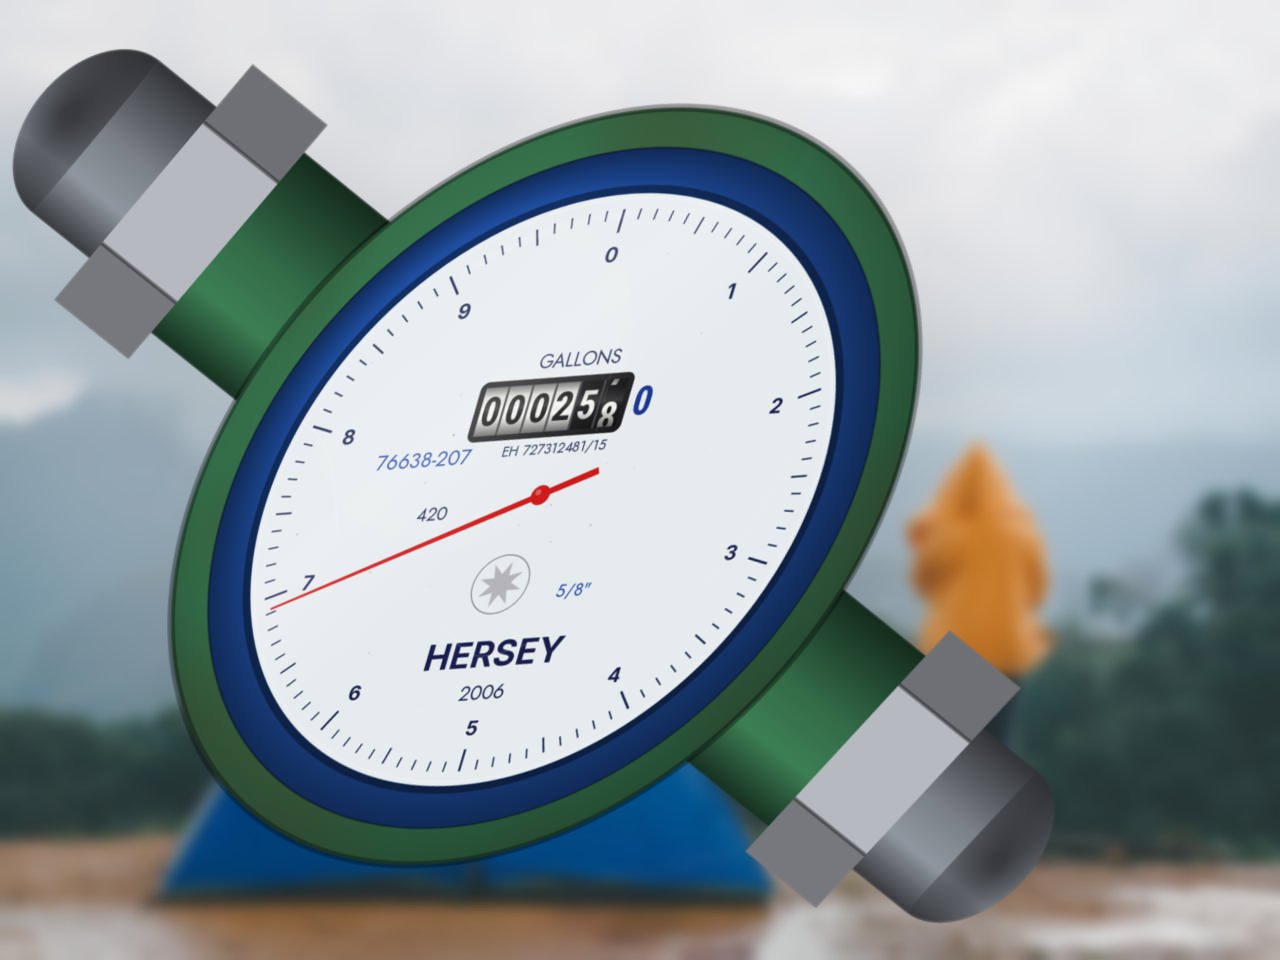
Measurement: 2576.9 gal
